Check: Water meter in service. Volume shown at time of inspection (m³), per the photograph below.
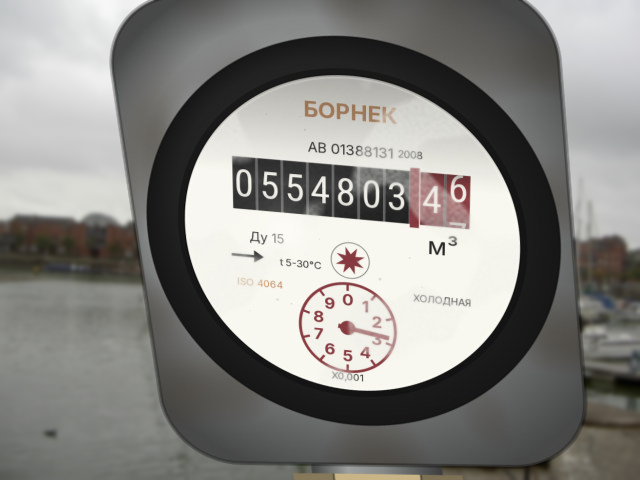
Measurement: 554803.462 m³
